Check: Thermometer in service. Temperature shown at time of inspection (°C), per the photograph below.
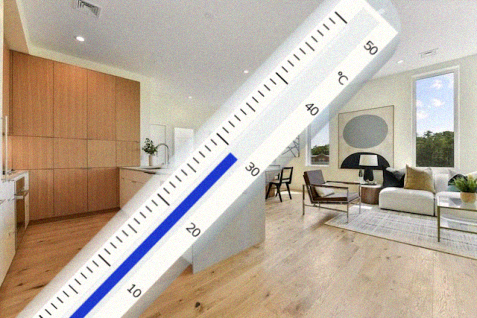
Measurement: 29.5 °C
